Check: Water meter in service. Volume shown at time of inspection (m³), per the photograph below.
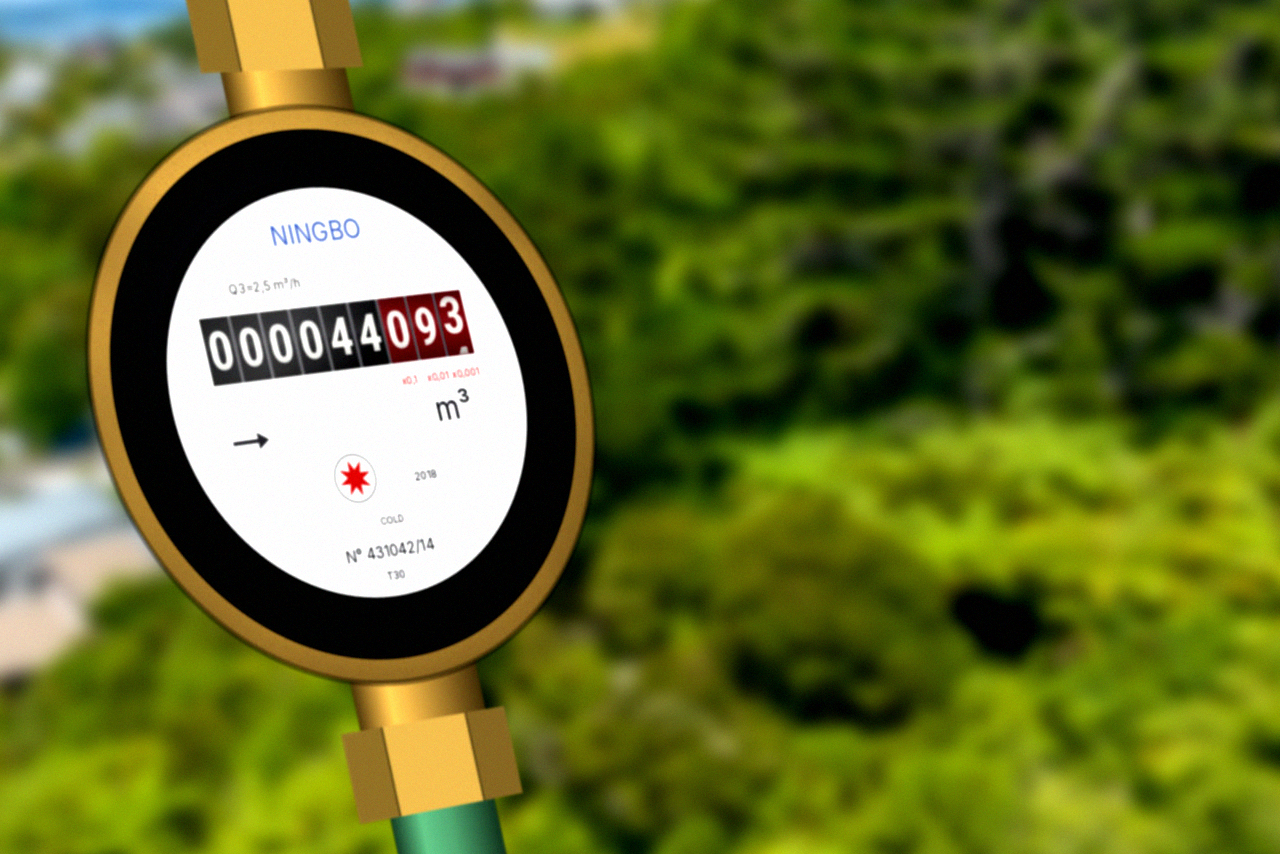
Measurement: 44.093 m³
